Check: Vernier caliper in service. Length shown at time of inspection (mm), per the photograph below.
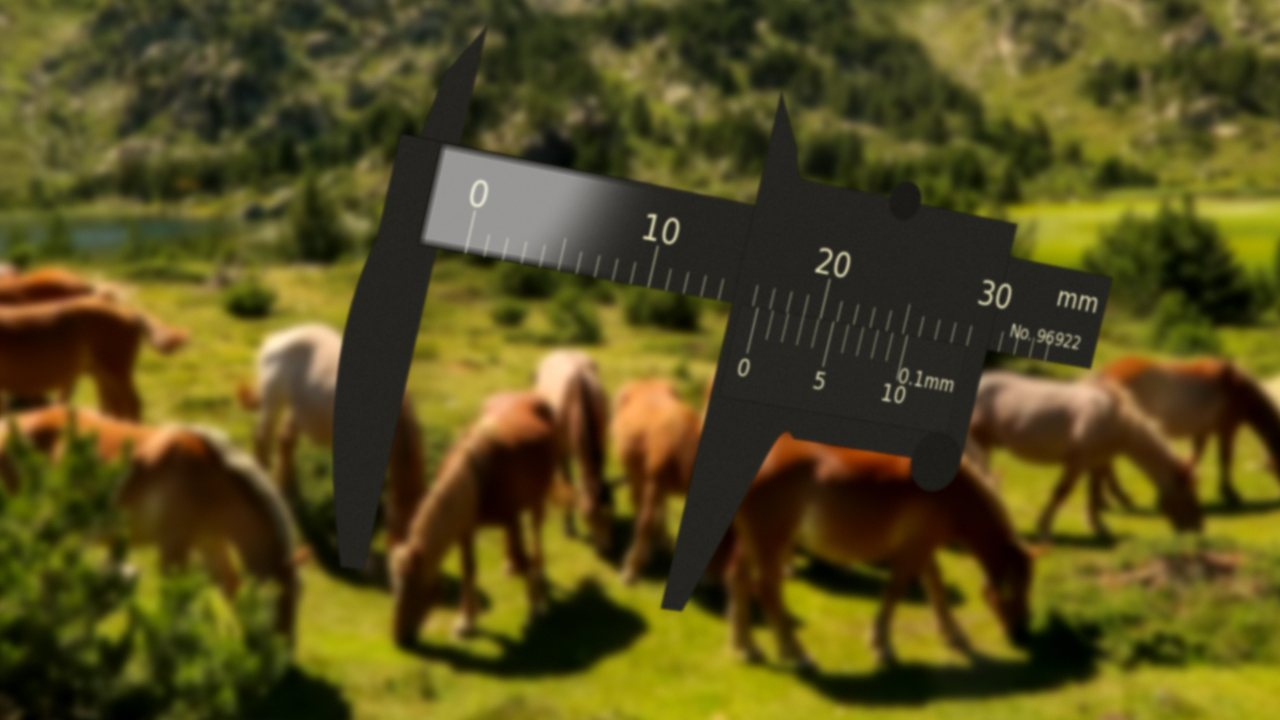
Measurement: 16.3 mm
